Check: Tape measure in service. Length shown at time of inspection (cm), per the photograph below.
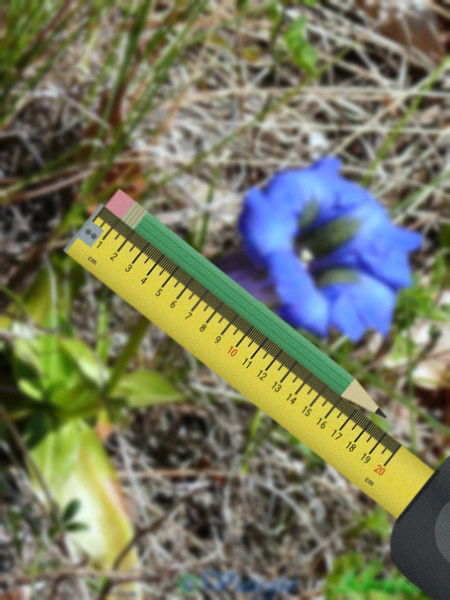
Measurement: 18.5 cm
